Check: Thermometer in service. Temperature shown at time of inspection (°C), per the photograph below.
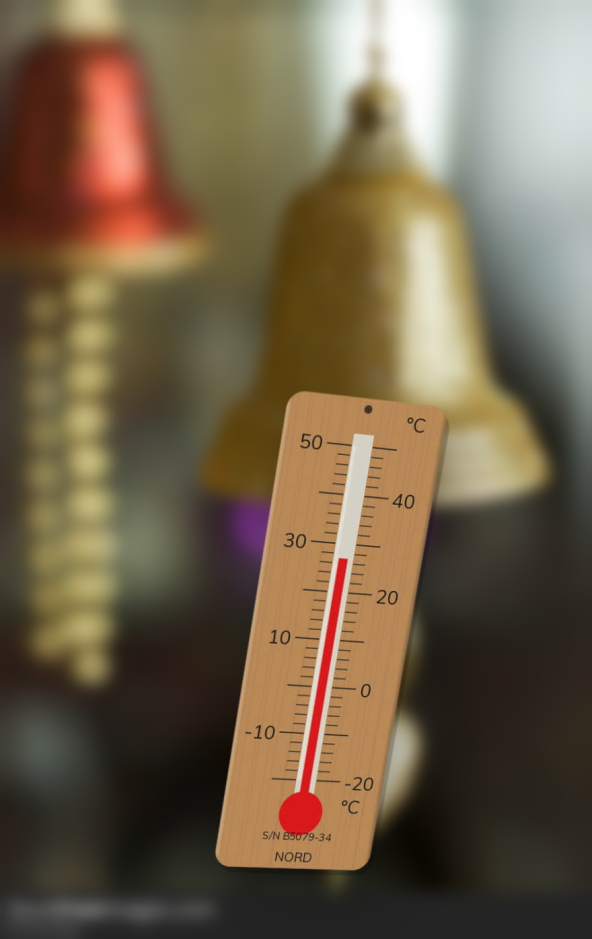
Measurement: 27 °C
